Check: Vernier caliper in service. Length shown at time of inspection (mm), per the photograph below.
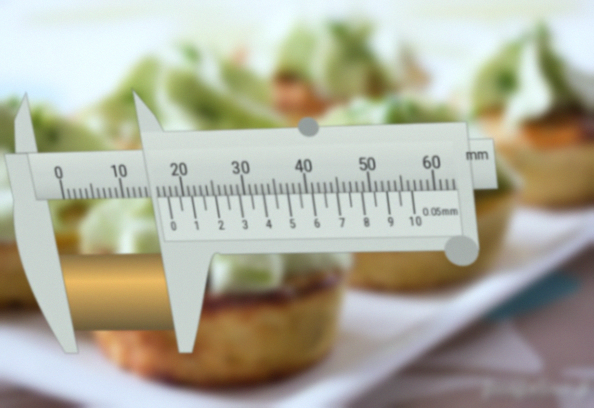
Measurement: 17.5 mm
